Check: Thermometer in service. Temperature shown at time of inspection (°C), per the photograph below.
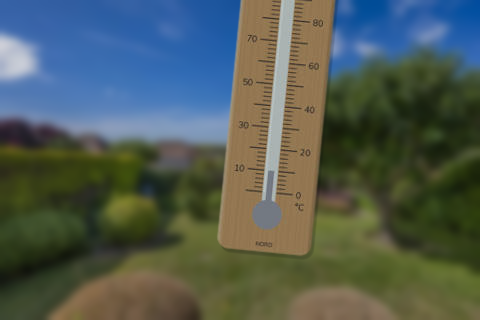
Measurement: 10 °C
